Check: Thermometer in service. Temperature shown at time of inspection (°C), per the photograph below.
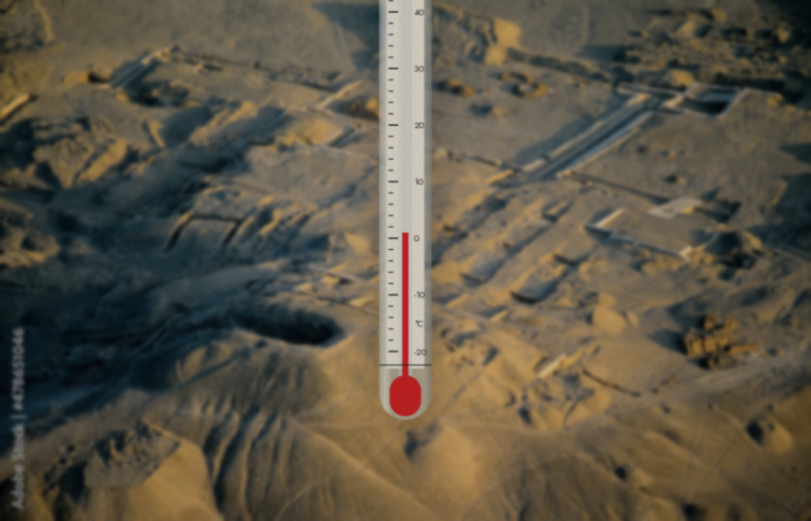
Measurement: 1 °C
